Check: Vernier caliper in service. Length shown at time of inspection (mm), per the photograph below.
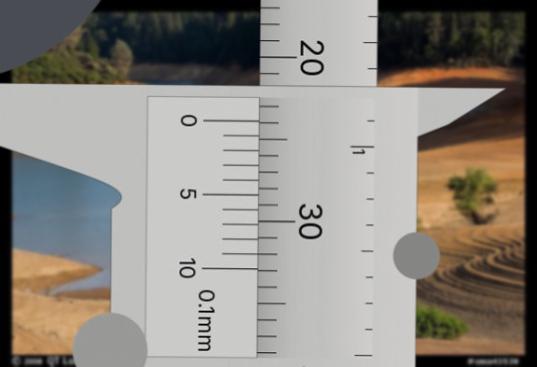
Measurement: 23.9 mm
